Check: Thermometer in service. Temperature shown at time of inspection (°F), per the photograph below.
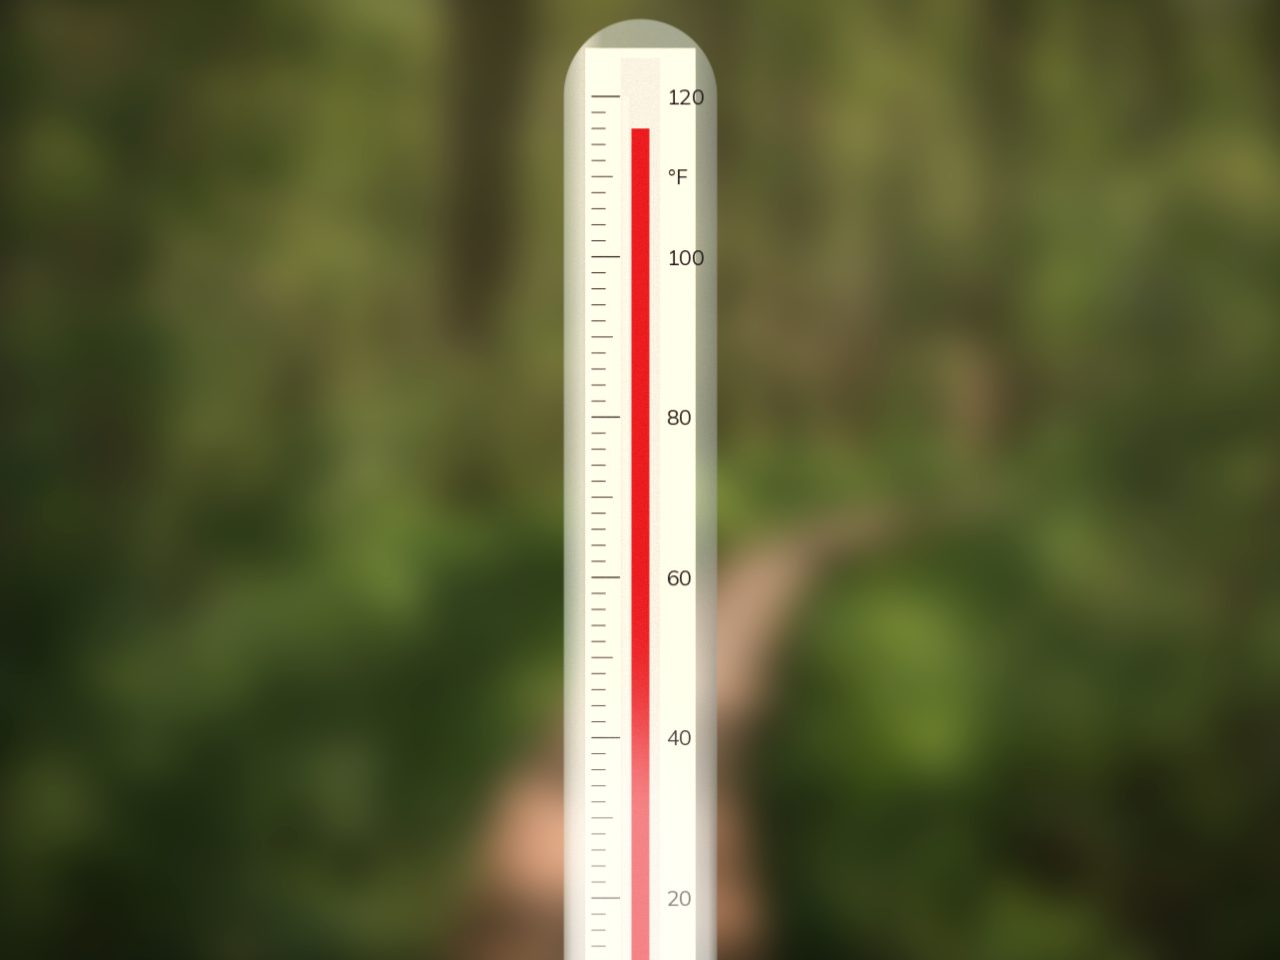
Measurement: 116 °F
